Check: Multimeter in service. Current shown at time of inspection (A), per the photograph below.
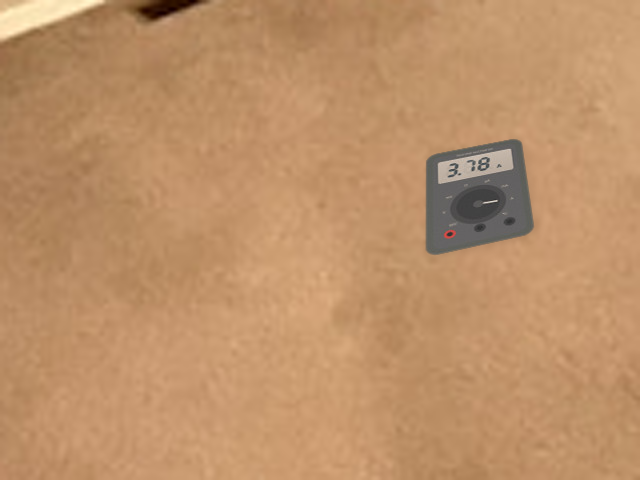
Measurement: 3.78 A
